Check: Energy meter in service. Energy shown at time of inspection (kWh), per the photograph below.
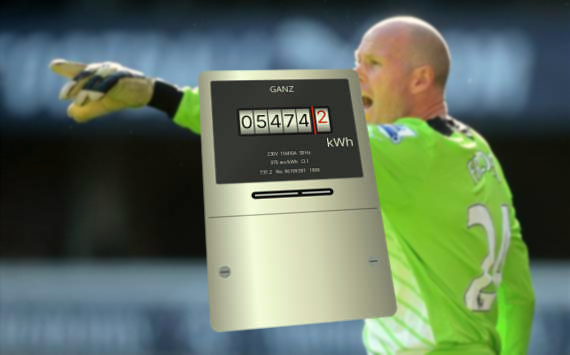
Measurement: 5474.2 kWh
